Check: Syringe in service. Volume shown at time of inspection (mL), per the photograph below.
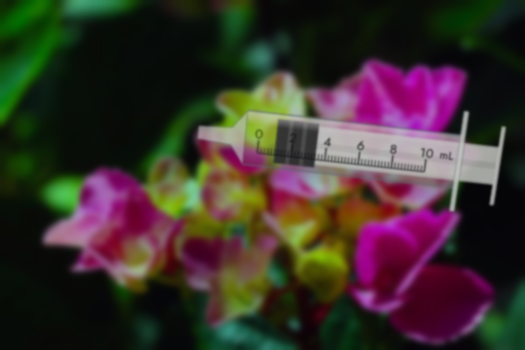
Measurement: 1 mL
